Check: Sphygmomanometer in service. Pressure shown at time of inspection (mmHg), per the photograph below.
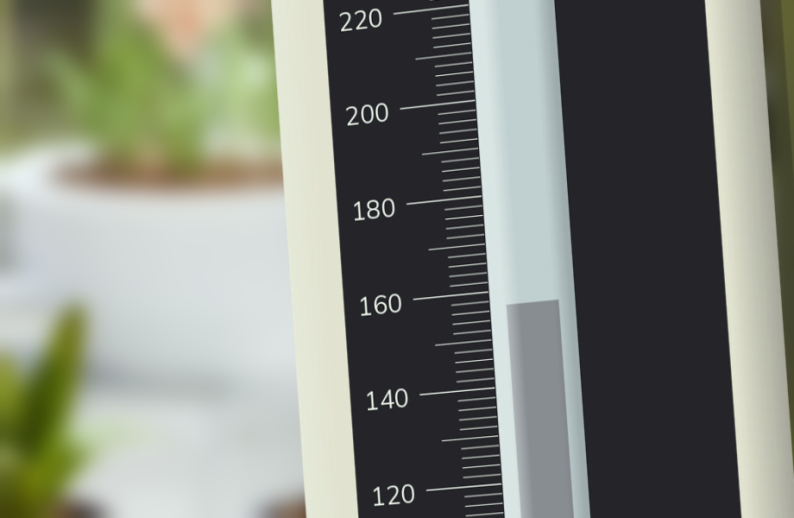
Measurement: 157 mmHg
